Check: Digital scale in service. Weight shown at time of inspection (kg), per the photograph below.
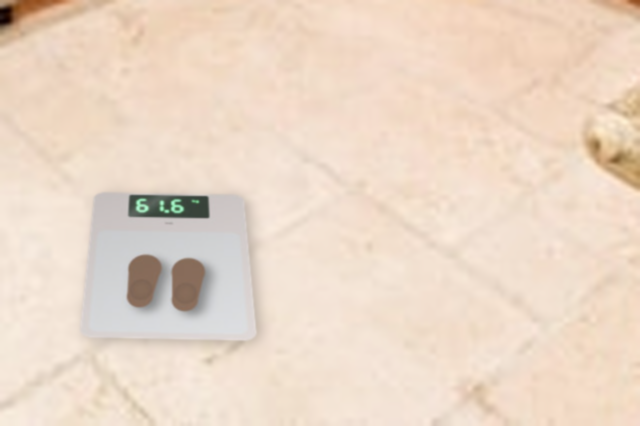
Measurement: 61.6 kg
